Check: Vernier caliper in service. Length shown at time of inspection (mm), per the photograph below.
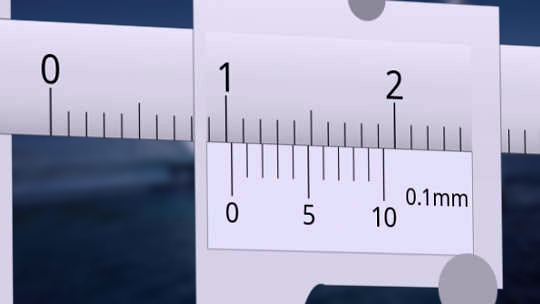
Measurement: 10.3 mm
